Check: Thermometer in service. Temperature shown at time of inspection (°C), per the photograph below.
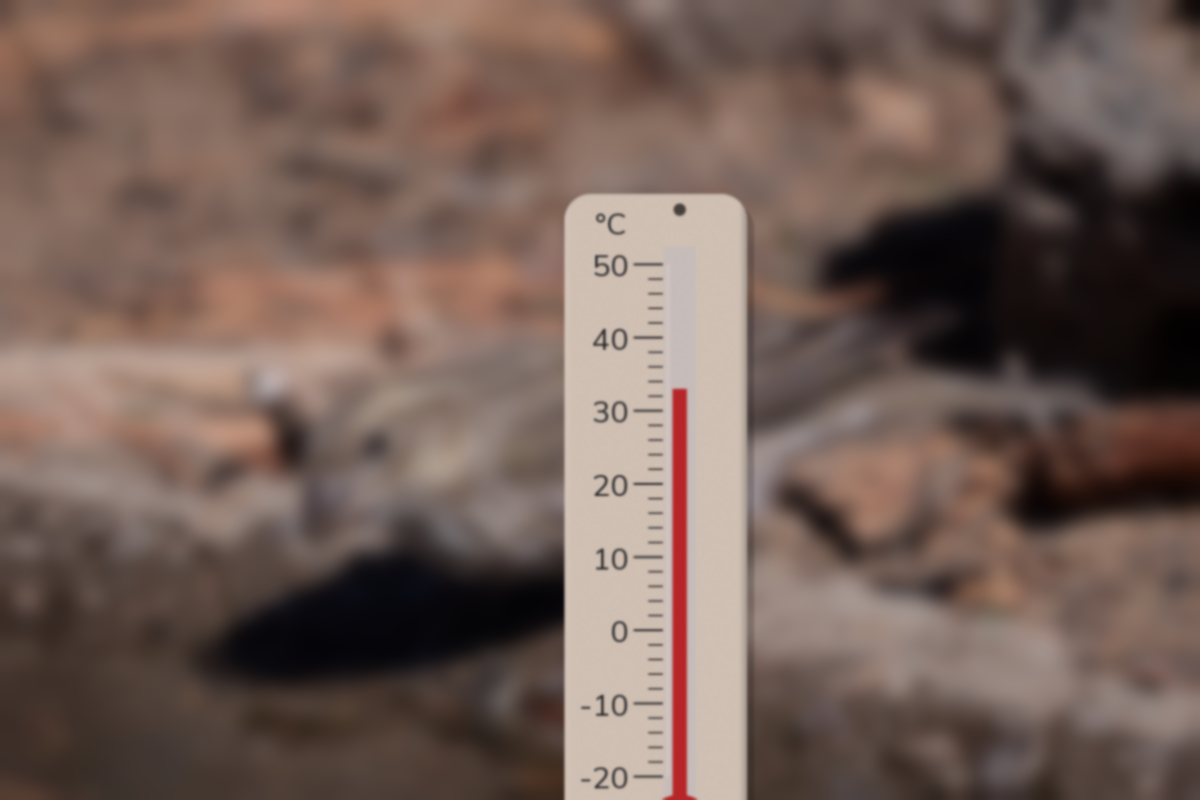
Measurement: 33 °C
